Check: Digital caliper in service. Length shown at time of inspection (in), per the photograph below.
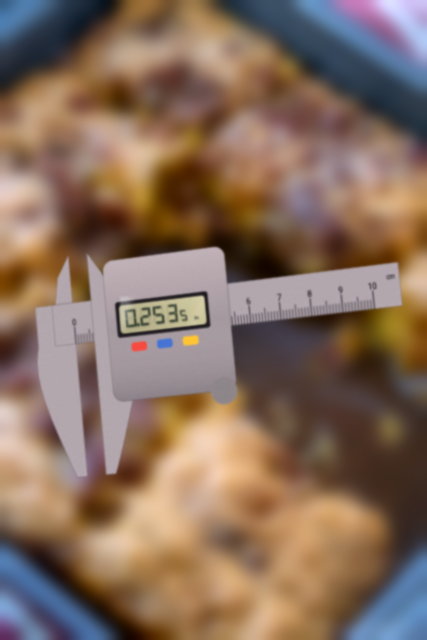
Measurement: 0.2535 in
